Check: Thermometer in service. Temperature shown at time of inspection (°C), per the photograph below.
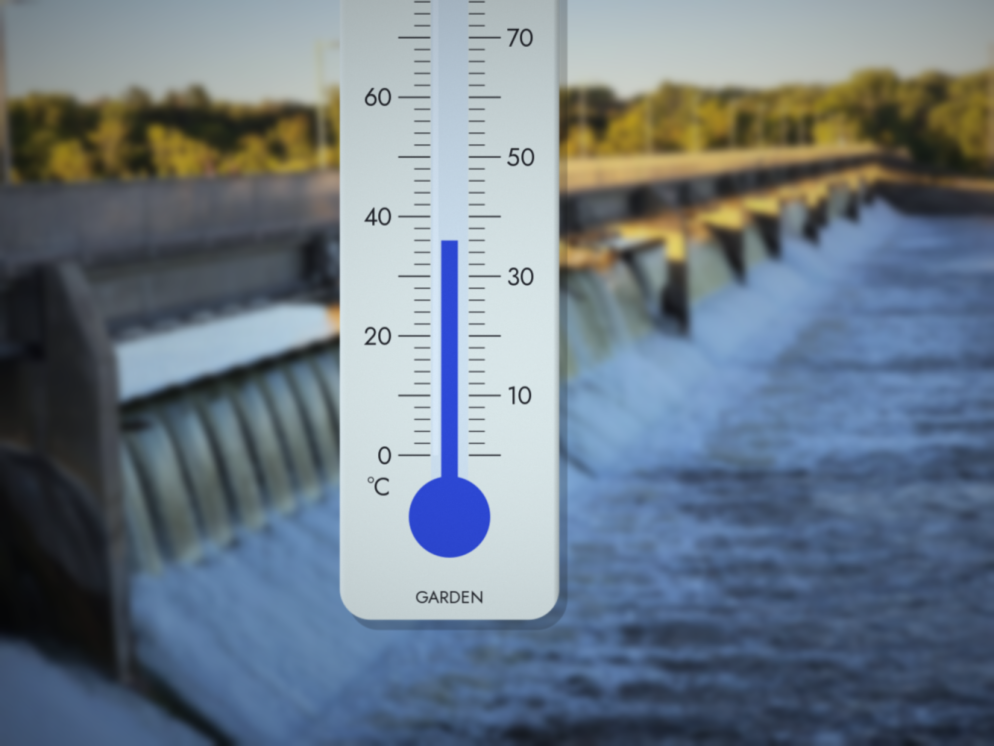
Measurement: 36 °C
